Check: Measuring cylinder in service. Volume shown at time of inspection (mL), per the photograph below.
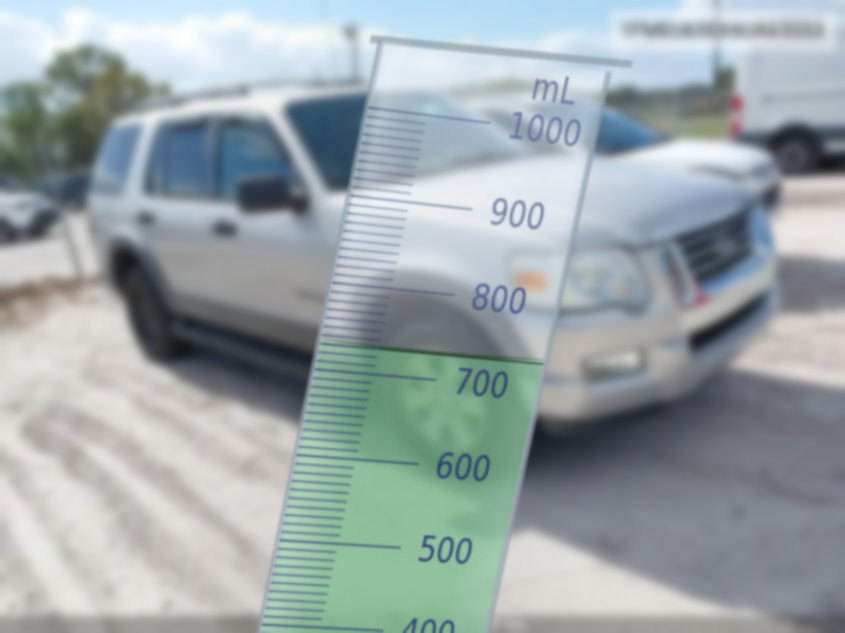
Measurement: 730 mL
